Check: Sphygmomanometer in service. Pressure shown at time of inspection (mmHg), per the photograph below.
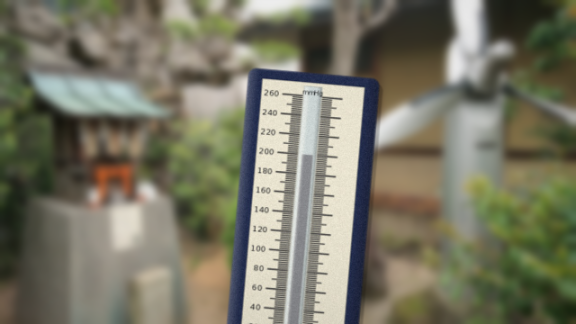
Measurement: 200 mmHg
